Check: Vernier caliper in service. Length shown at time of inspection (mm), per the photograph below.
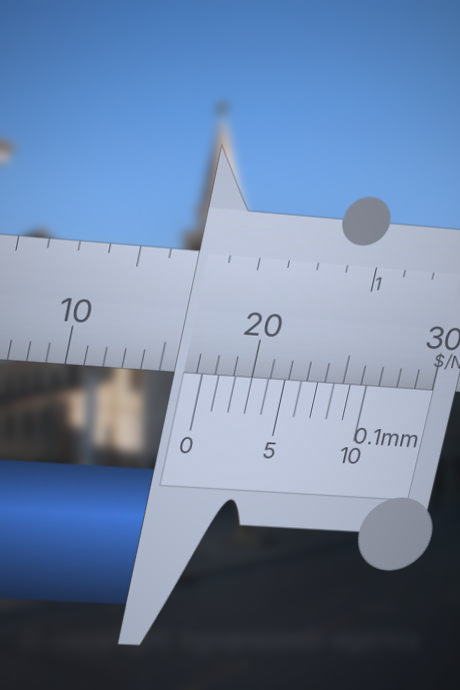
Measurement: 17.3 mm
